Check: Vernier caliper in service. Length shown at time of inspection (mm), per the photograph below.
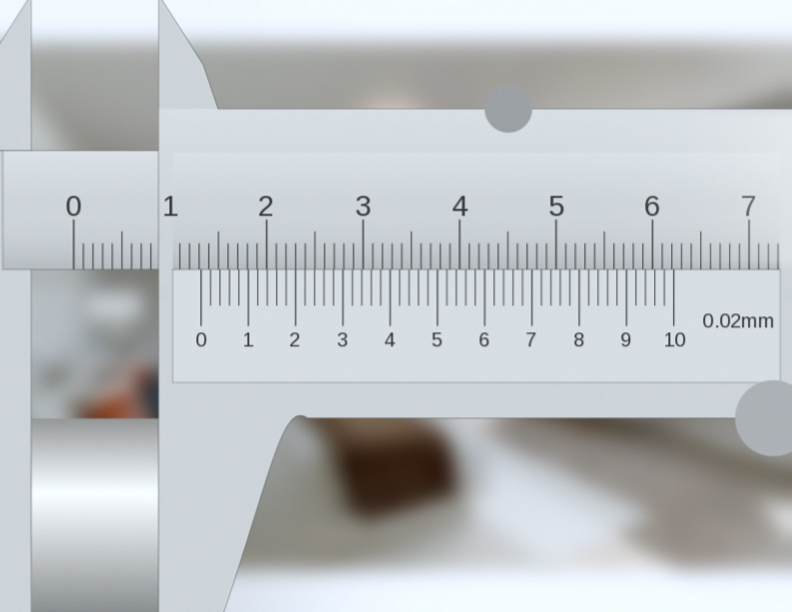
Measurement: 13.2 mm
